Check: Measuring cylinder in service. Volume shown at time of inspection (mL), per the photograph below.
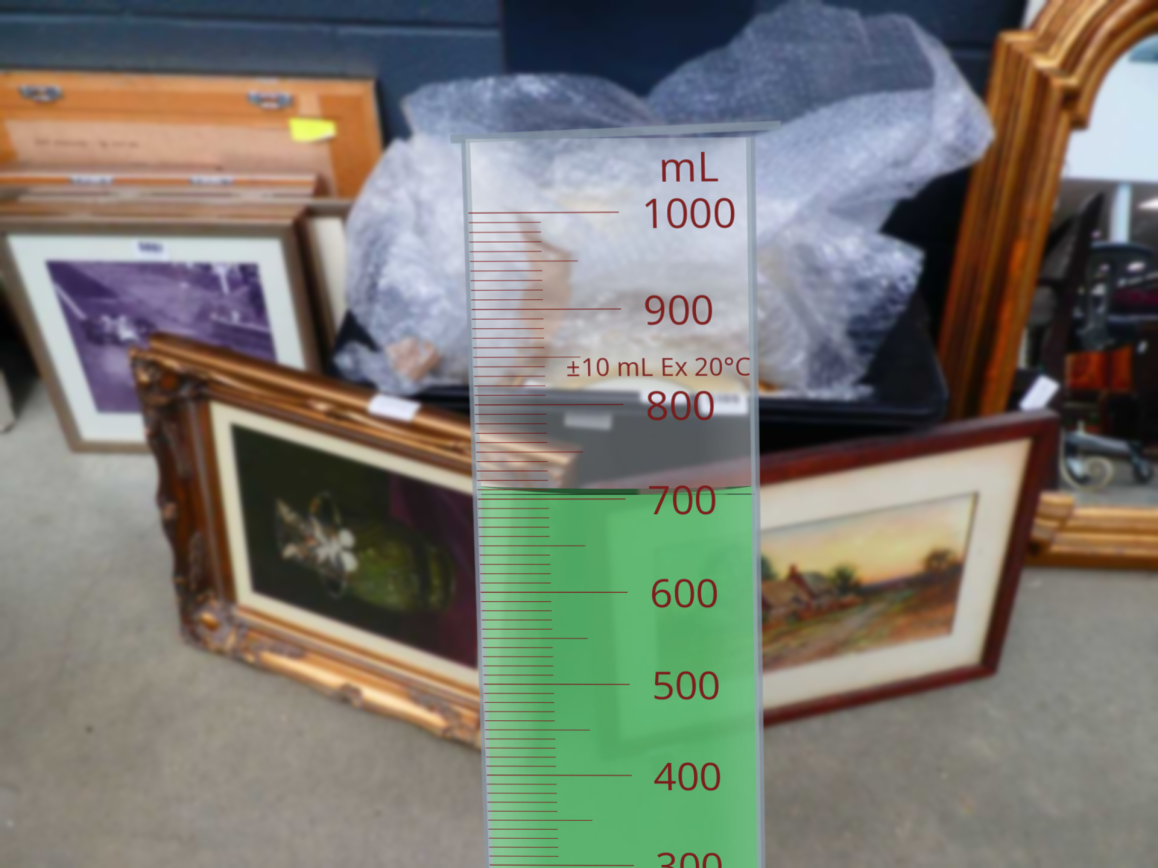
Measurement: 705 mL
